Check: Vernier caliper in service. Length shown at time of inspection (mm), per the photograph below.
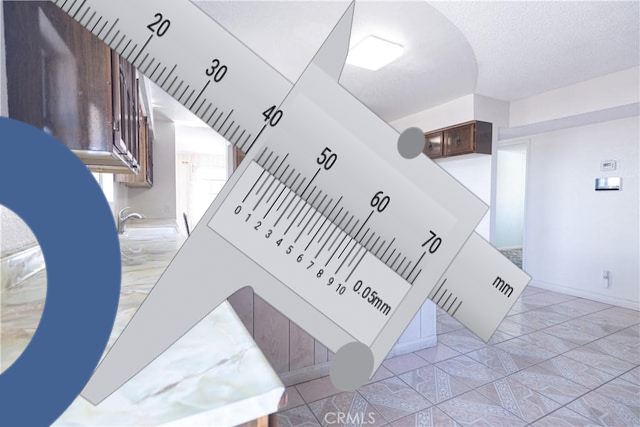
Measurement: 43.6 mm
